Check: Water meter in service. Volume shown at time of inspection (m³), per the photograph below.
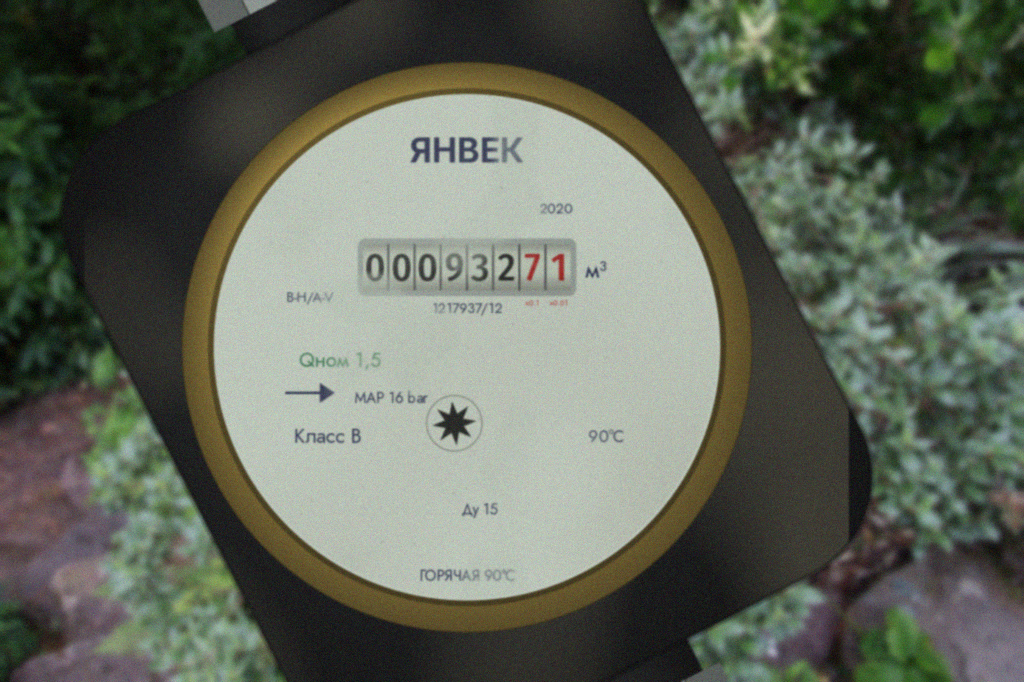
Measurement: 932.71 m³
